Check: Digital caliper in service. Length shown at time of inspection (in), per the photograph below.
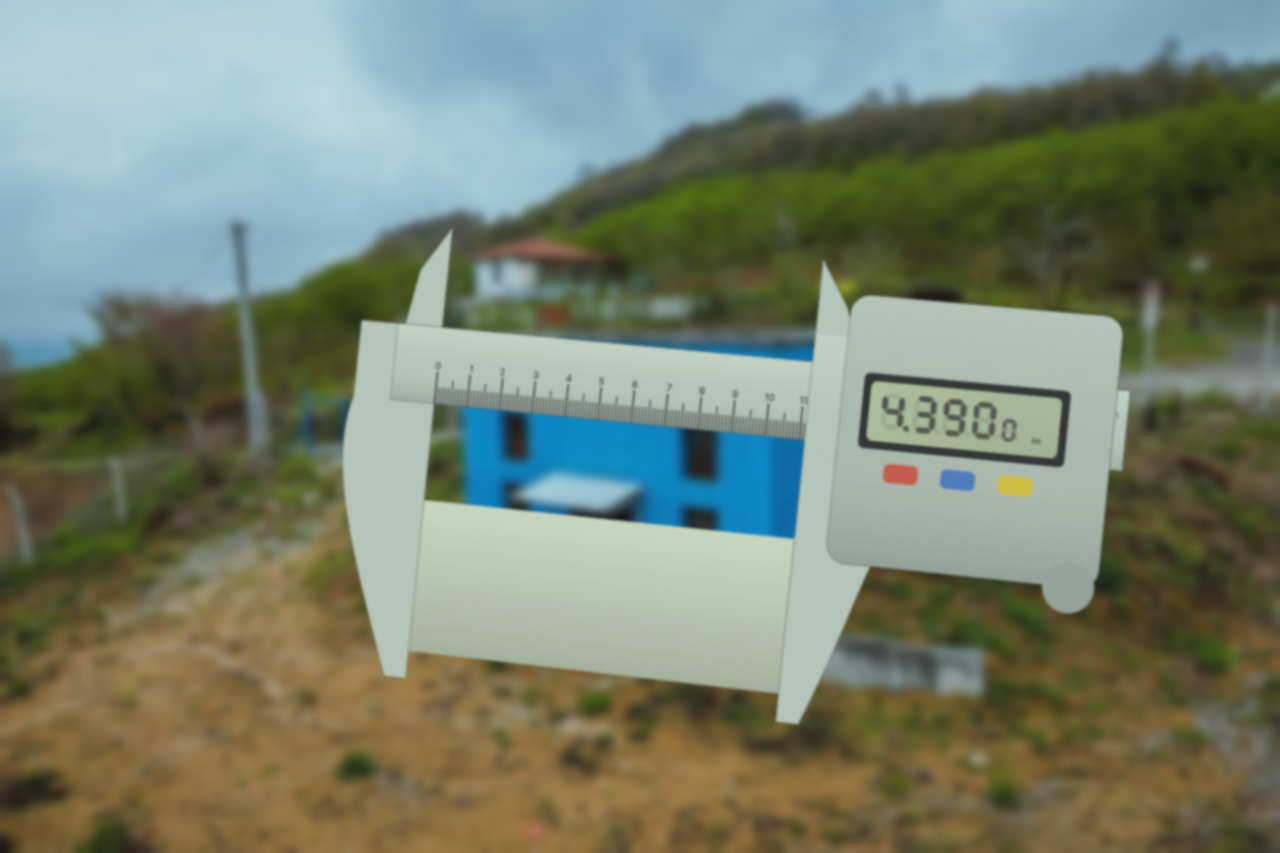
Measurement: 4.3900 in
